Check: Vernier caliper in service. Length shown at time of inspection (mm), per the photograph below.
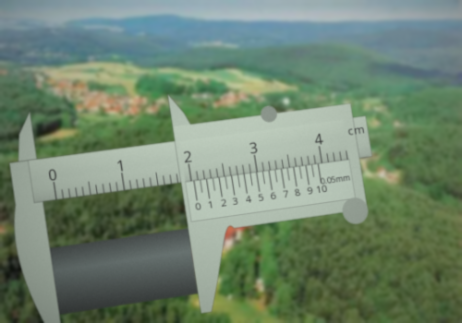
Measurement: 20.4 mm
